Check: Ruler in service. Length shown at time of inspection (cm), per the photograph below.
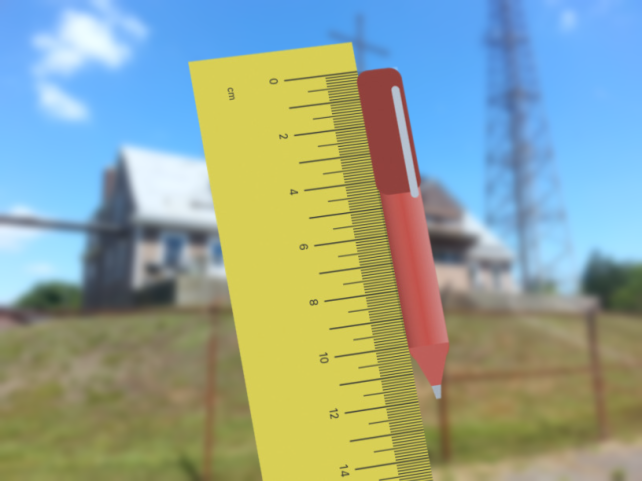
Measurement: 12 cm
